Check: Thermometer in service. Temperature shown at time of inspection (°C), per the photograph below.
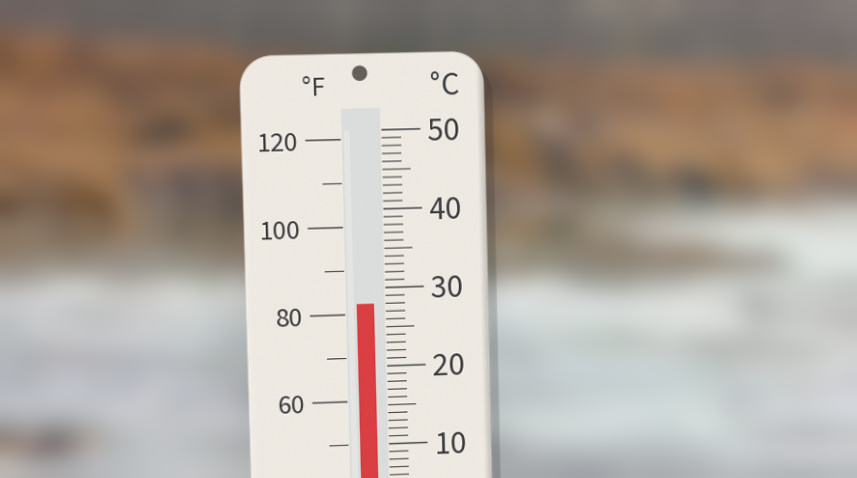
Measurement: 28 °C
